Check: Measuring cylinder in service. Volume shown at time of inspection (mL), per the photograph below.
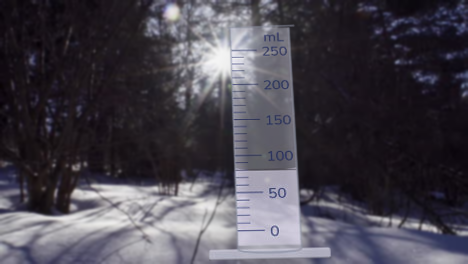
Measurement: 80 mL
